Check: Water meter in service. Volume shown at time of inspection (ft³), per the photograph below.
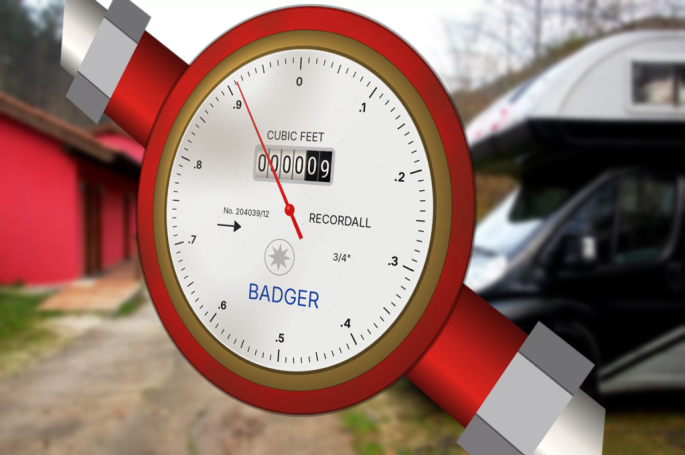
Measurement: 8.91 ft³
